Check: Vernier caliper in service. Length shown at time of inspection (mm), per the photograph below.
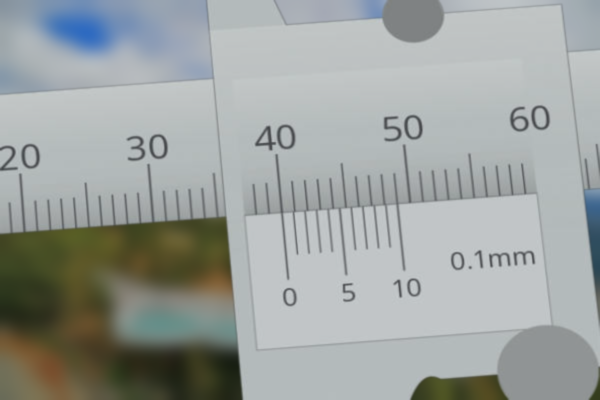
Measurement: 40.0 mm
